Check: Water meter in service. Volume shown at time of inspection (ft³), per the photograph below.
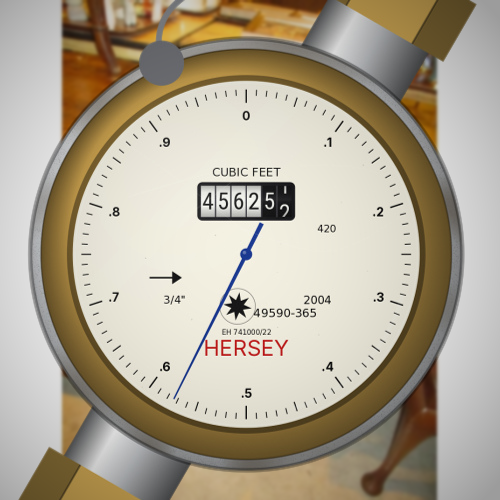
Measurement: 456251.57 ft³
